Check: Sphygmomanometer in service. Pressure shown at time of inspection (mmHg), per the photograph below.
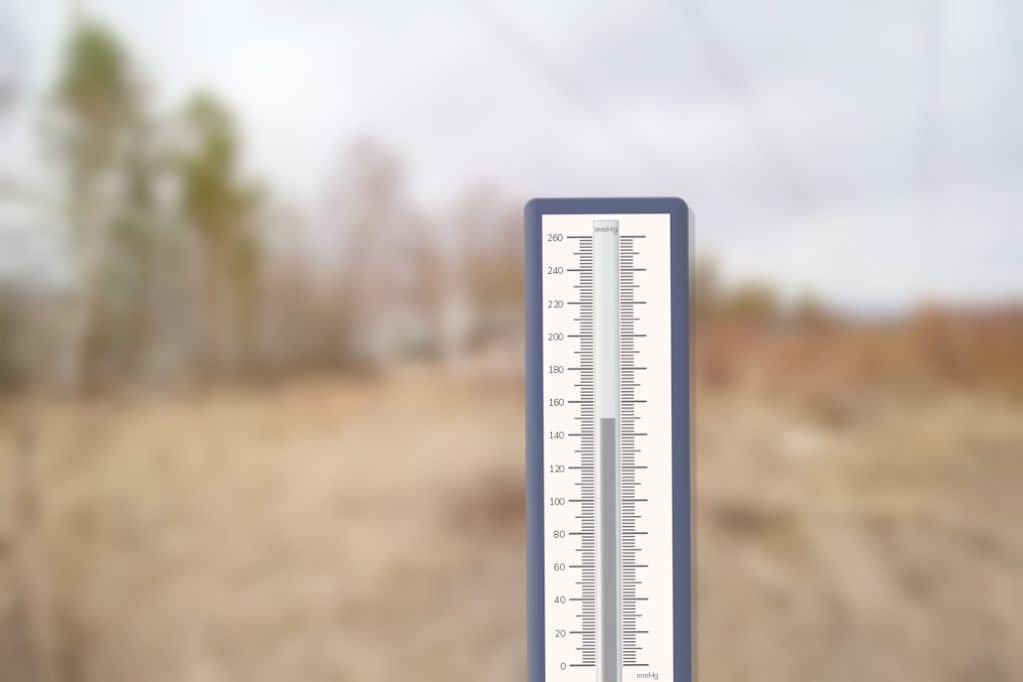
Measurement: 150 mmHg
